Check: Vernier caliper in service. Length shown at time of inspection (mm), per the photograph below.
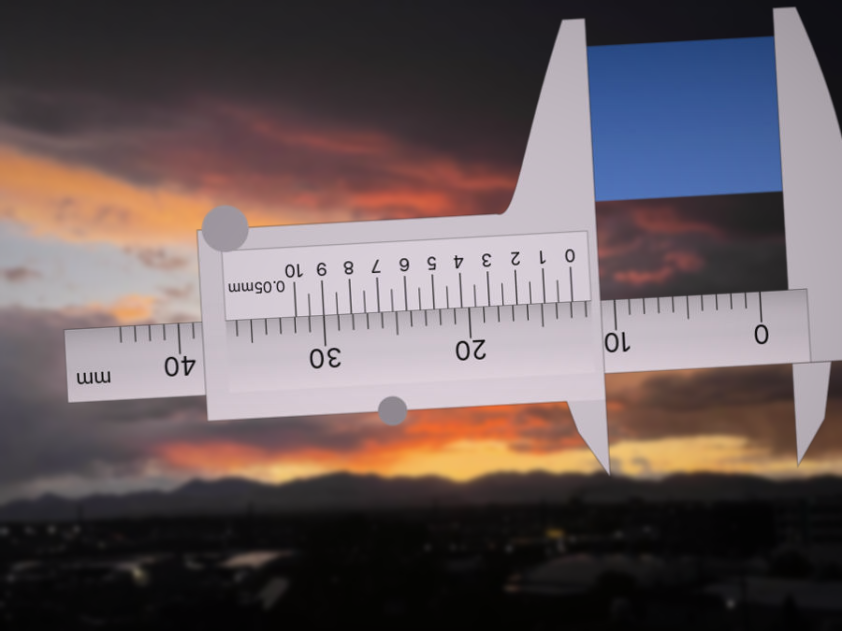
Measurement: 12.9 mm
